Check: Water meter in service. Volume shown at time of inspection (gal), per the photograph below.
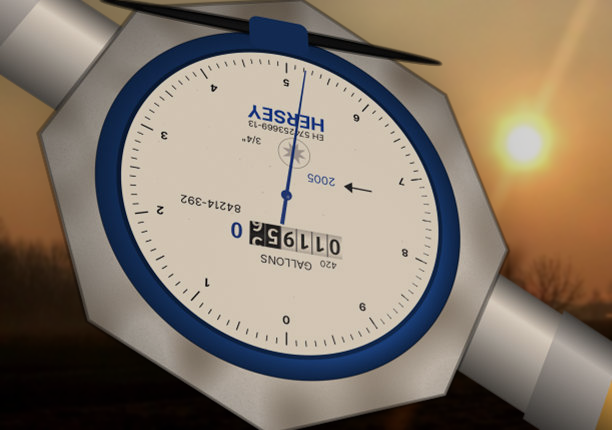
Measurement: 119555.2 gal
